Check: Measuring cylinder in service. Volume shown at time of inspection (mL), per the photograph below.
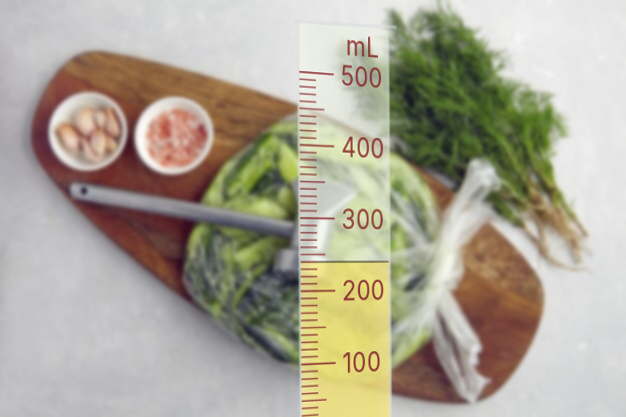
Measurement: 240 mL
